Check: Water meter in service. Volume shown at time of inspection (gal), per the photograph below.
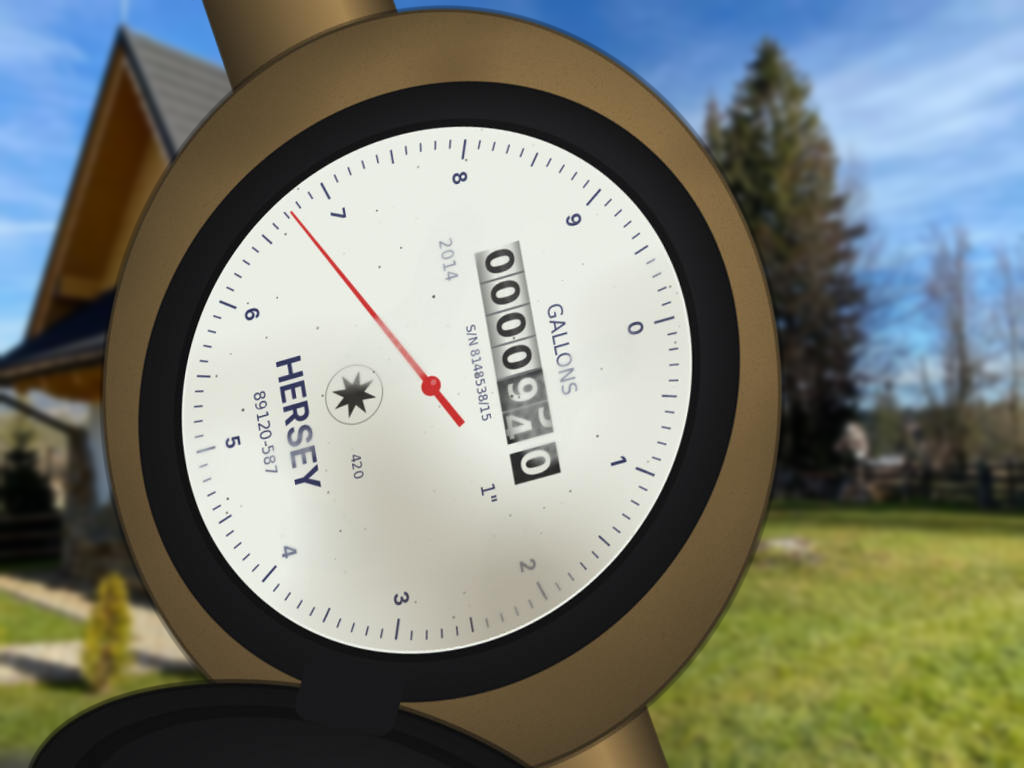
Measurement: 936.7 gal
